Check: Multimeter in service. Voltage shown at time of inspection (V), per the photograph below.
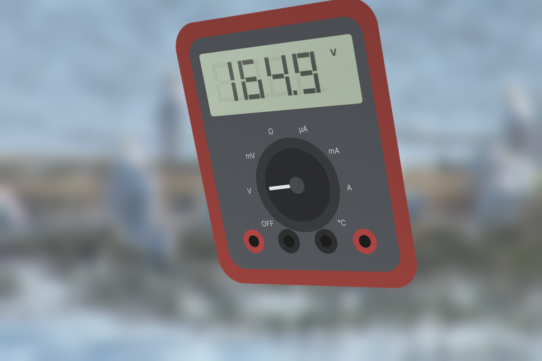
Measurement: 164.9 V
